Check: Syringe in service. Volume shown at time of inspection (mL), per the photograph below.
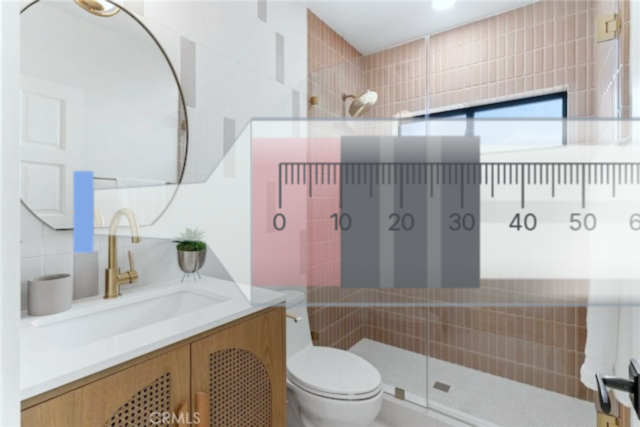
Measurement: 10 mL
